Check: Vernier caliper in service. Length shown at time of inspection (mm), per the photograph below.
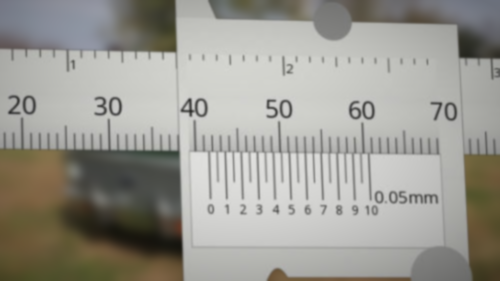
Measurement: 41.6 mm
